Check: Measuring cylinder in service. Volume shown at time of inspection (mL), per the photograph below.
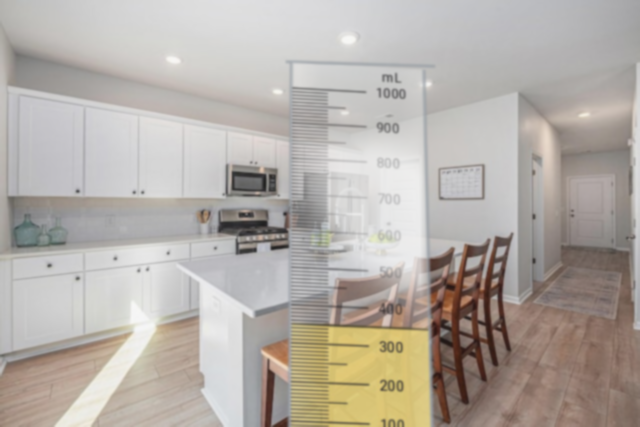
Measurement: 350 mL
